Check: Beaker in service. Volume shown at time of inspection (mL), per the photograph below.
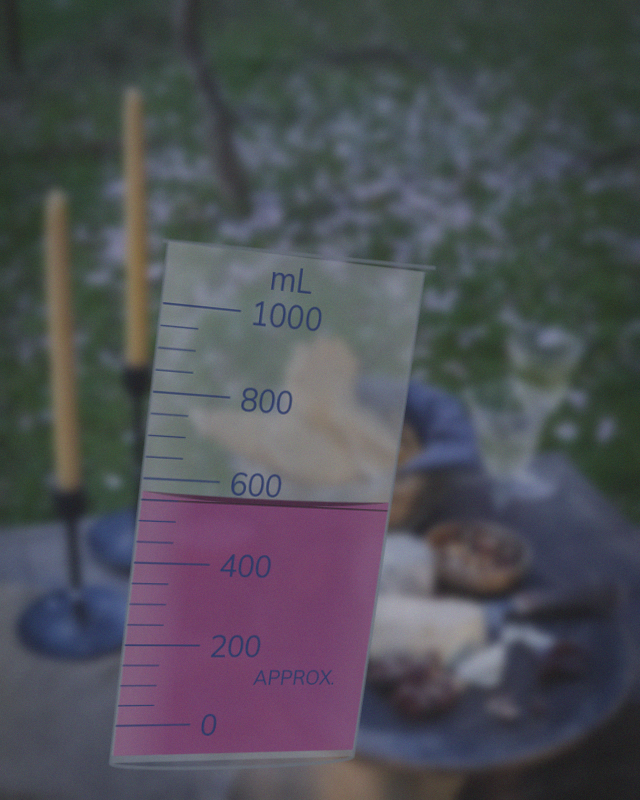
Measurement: 550 mL
